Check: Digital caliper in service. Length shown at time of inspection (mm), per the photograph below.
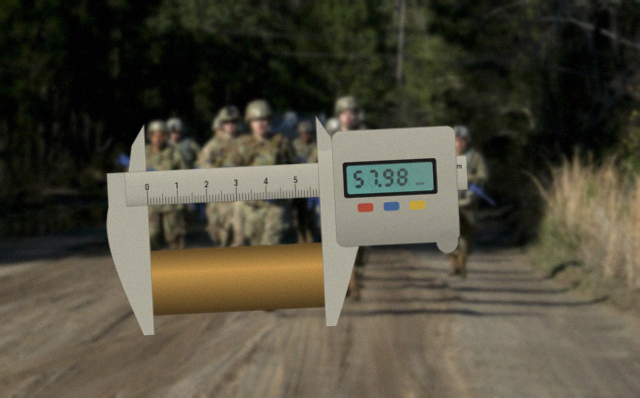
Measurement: 57.98 mm
